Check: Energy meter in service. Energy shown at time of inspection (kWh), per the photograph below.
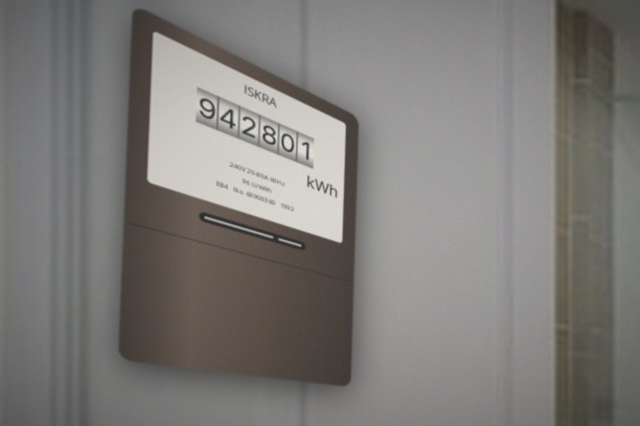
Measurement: 942801 kWh
